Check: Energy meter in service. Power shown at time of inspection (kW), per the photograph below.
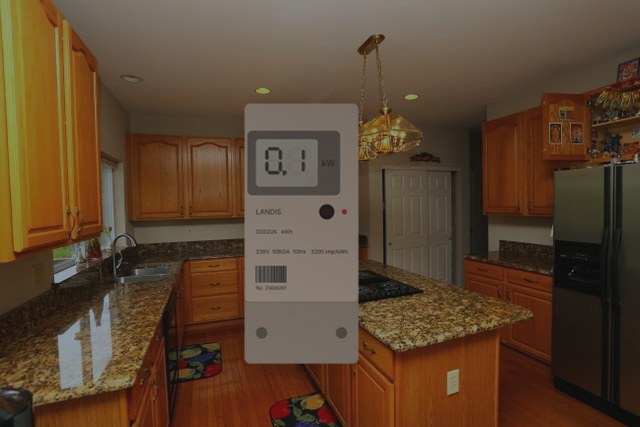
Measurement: 0.1 kW
